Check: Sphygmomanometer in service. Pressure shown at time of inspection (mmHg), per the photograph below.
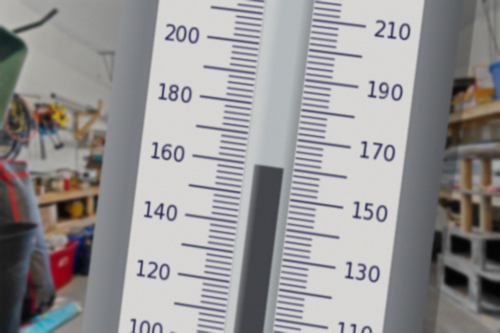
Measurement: 160 mmHg
